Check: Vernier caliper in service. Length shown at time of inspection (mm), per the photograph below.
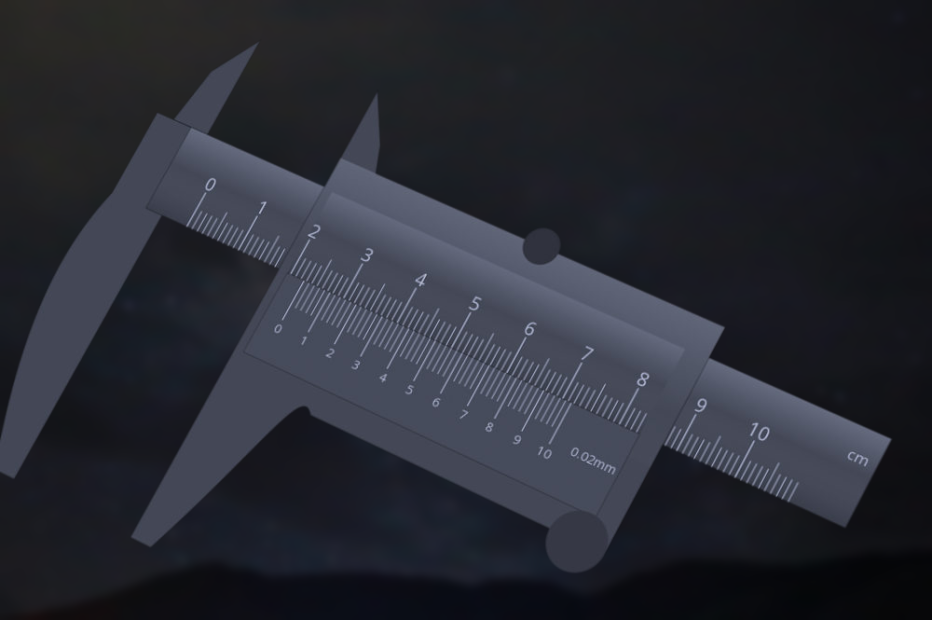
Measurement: 22.6 mm
